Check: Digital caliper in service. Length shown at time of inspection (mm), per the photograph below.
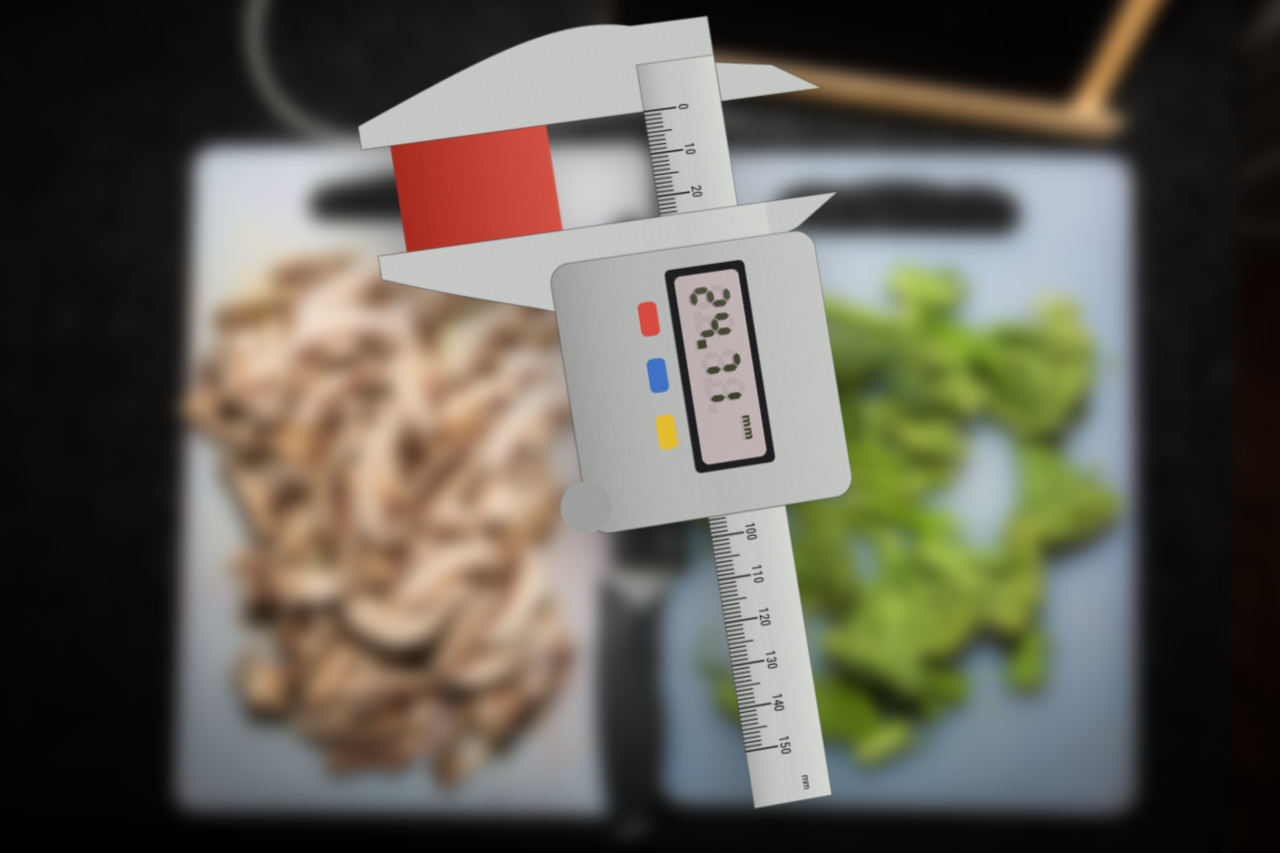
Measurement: 24.71 mm
